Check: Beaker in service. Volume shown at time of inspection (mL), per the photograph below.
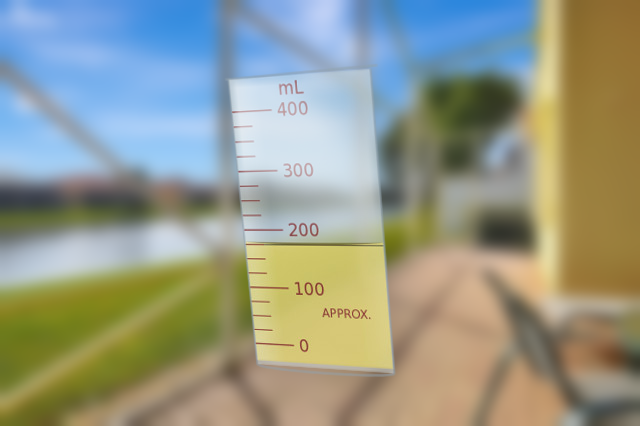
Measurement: 175 mL
